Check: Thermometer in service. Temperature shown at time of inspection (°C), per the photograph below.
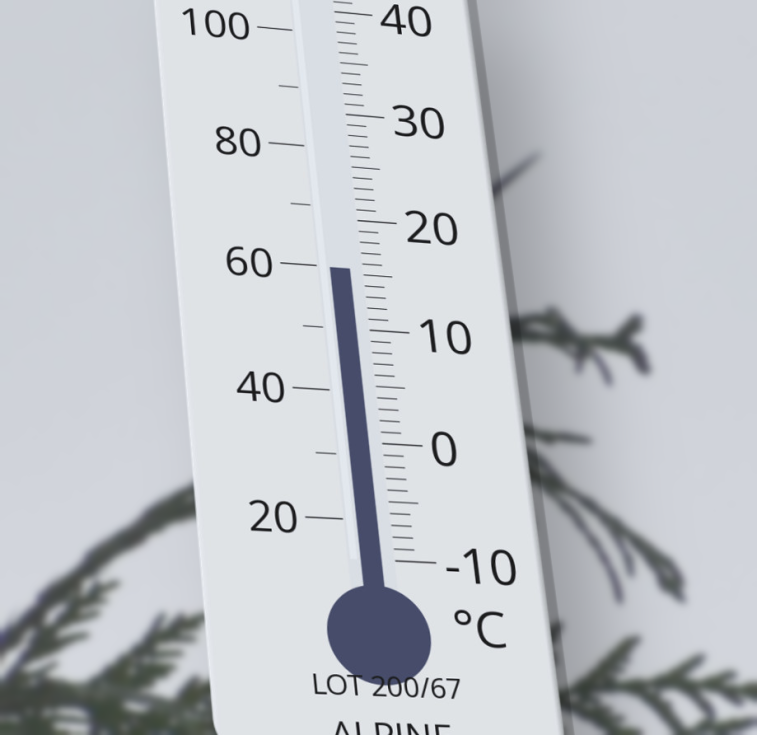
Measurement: 15.5 °C
